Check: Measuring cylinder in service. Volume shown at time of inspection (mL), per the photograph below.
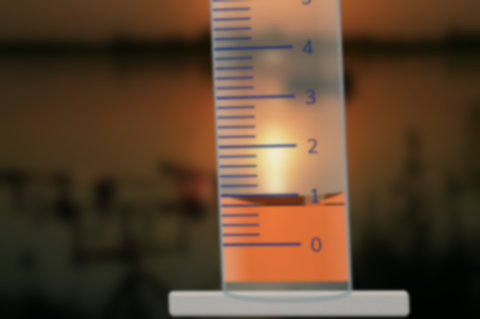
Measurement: 0.8 mL
